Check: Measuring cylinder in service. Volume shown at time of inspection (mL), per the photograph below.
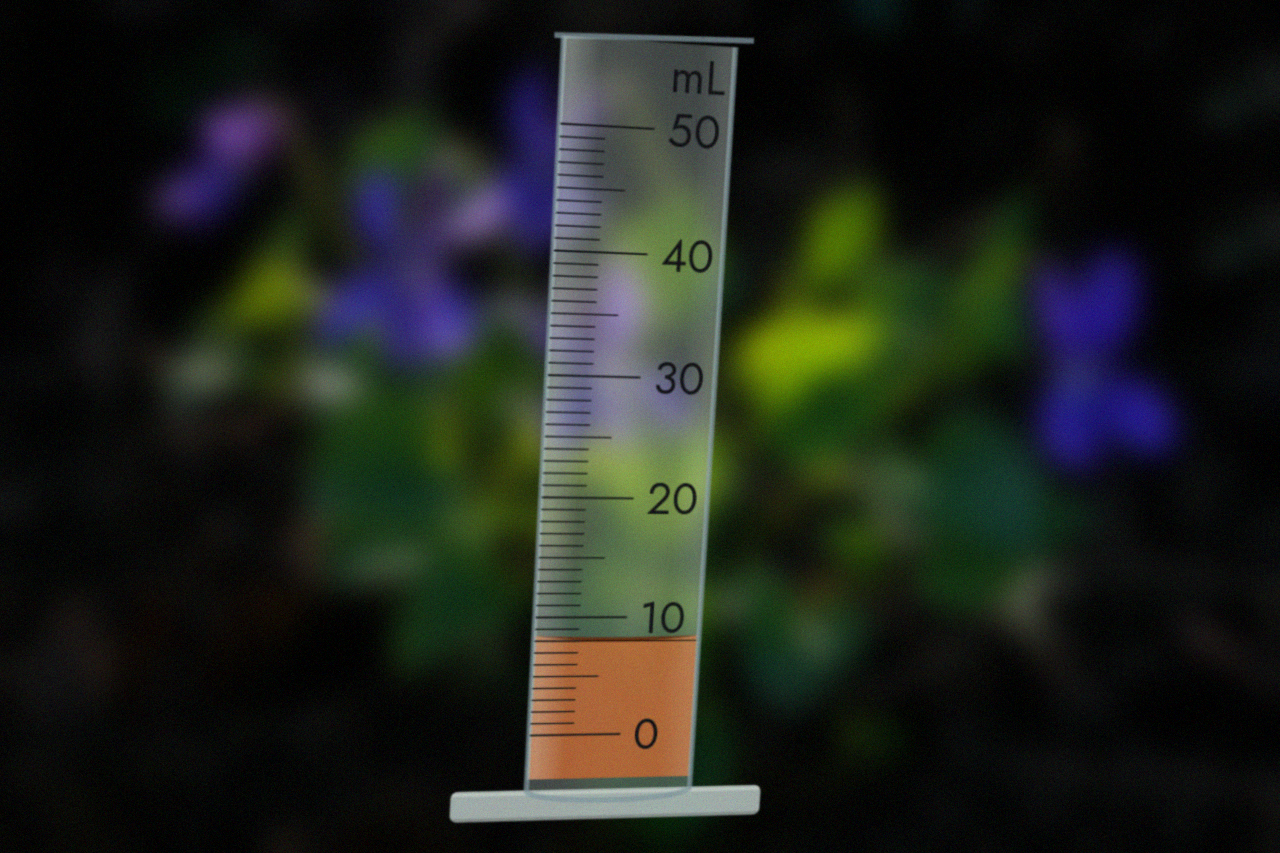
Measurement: 8 mL
